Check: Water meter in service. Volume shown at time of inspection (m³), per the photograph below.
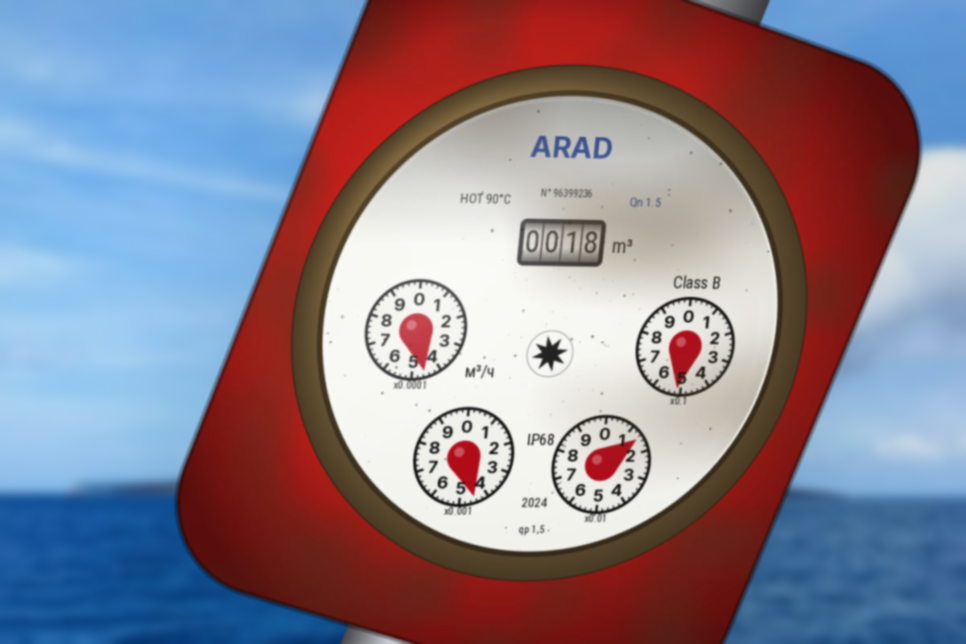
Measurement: 18.5144 m³
